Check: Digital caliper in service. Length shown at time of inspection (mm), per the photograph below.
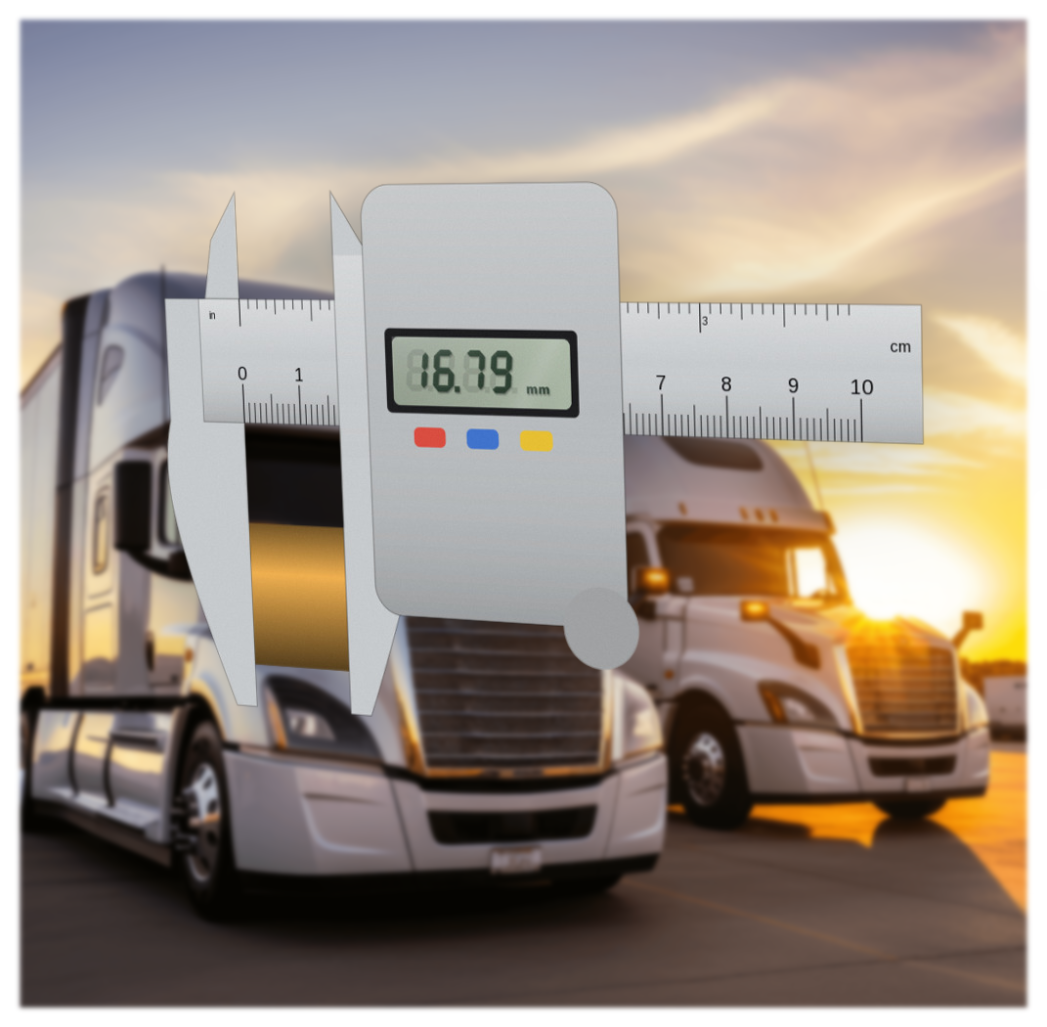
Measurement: 16.79 mm
